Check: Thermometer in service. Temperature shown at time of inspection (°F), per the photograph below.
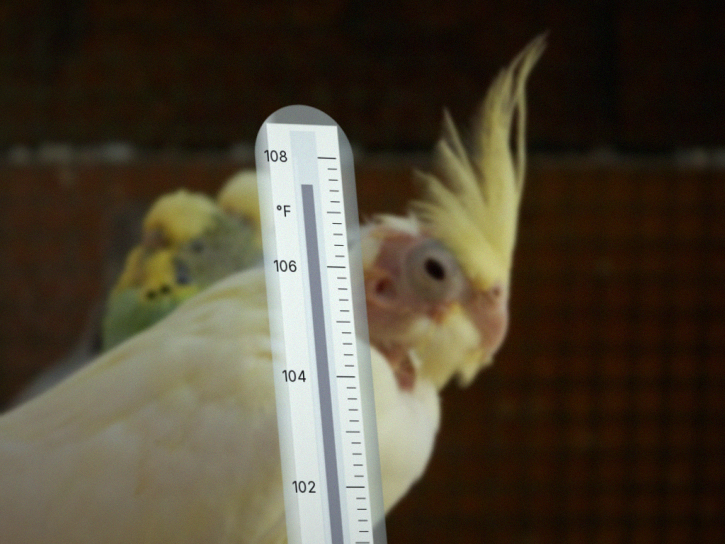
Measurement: 107.5 °F
